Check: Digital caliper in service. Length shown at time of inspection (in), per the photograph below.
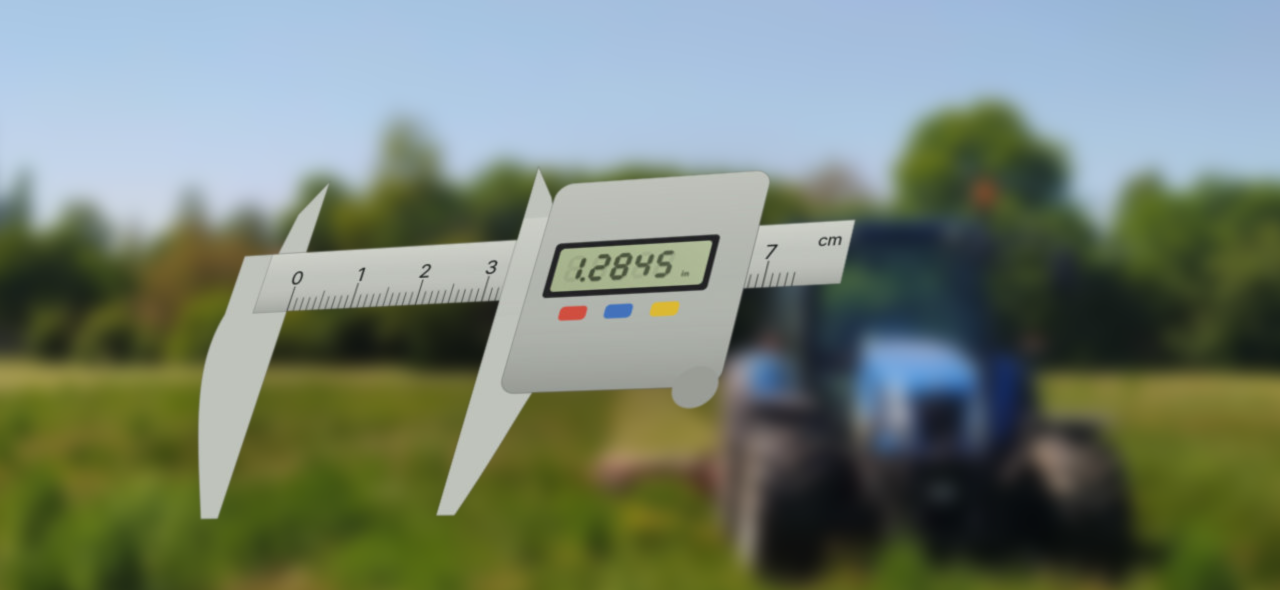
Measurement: 1.2845 in
